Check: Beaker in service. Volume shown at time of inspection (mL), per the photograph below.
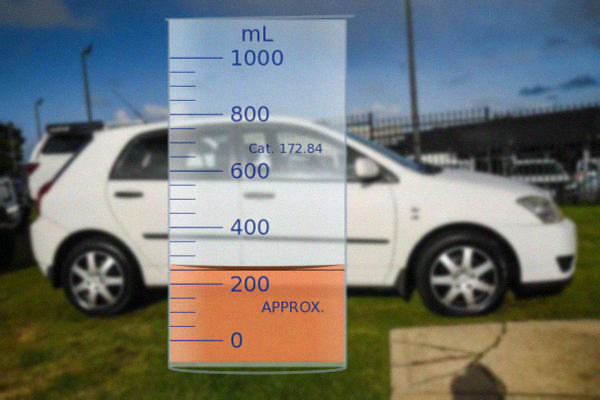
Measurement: 250 mL
